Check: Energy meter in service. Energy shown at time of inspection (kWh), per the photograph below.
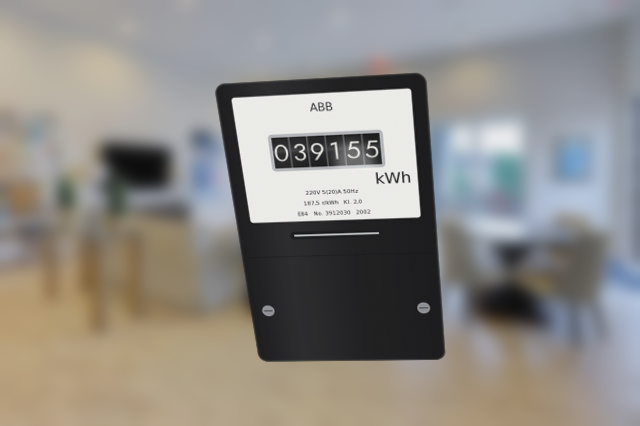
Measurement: 39155 kWh
